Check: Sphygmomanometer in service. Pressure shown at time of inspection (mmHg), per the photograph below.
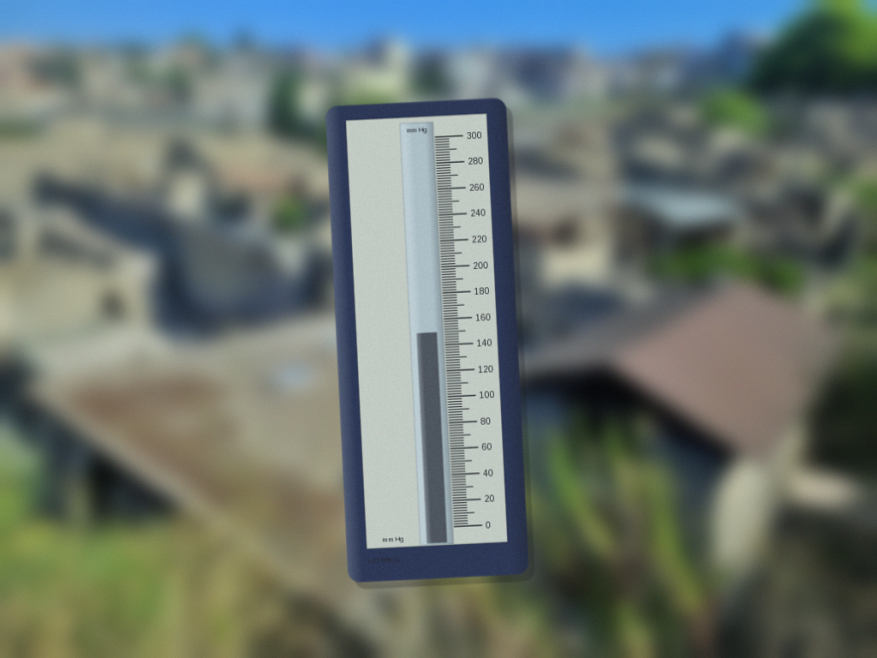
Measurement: 150 mmHg
